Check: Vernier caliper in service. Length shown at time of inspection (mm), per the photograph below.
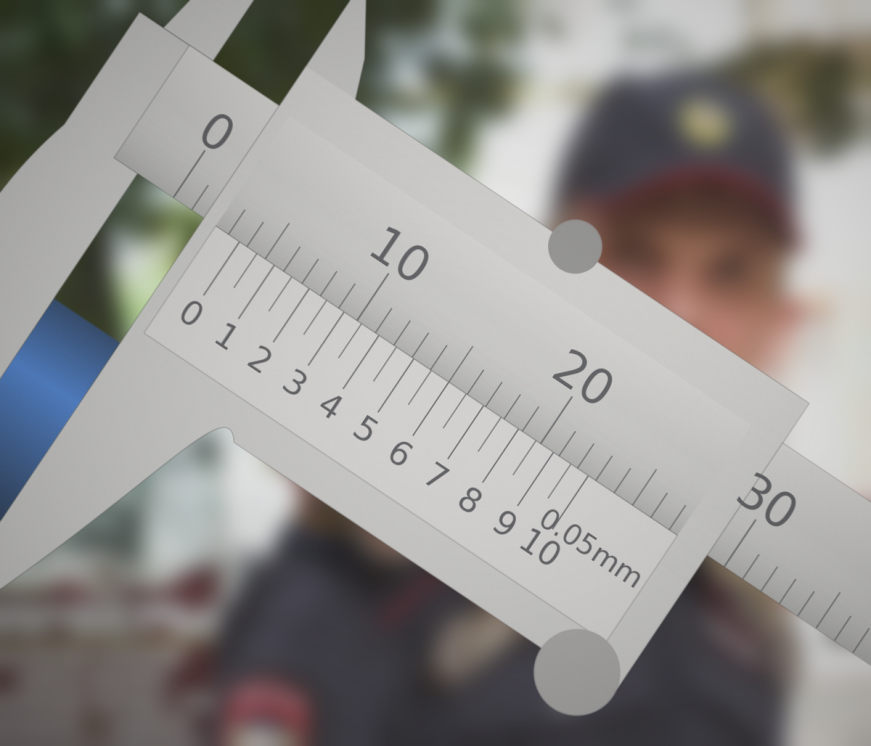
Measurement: 3.60 mm
